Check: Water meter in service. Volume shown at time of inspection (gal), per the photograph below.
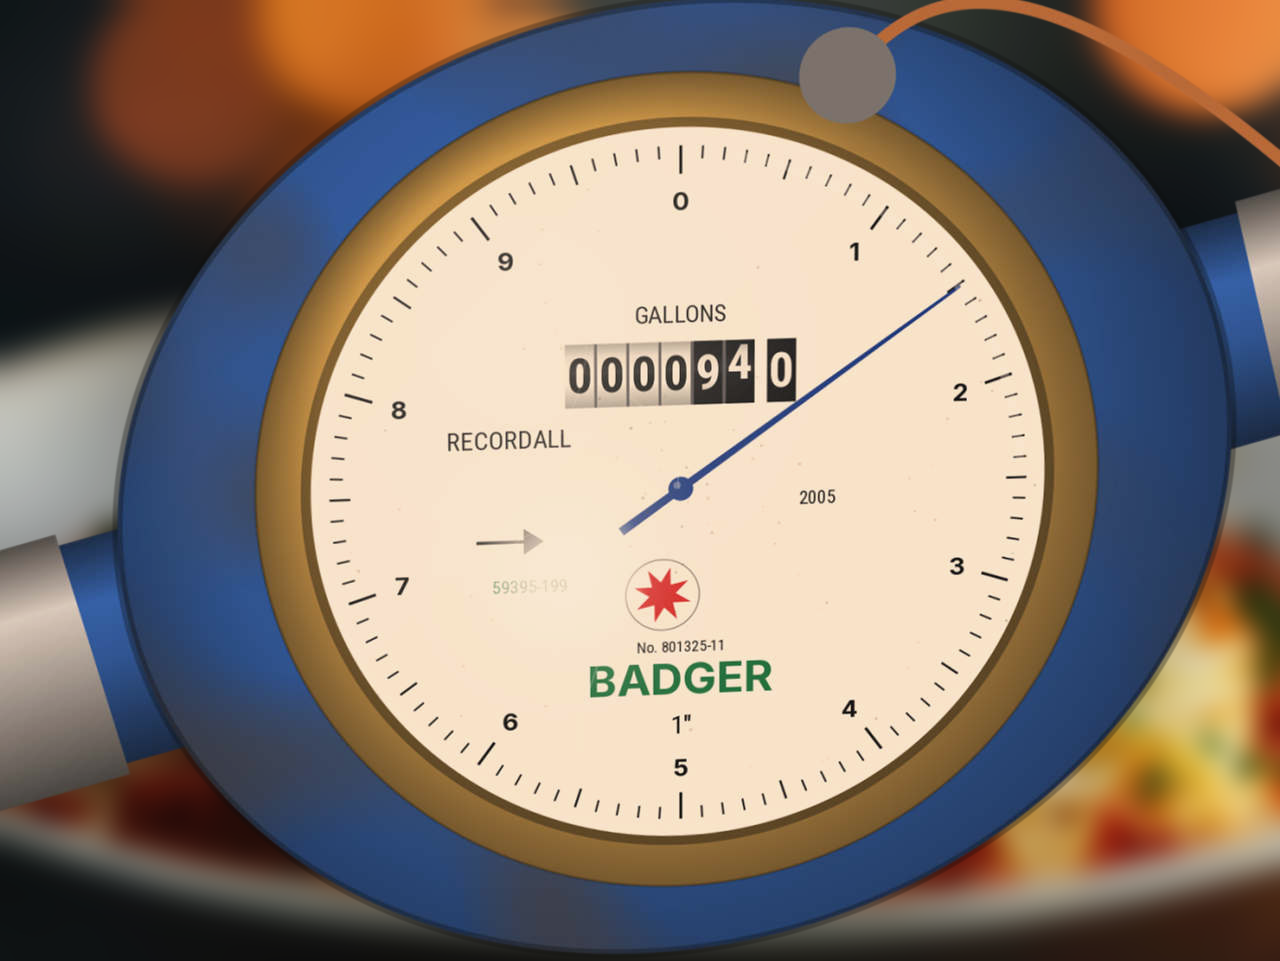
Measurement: 941.5 gal
